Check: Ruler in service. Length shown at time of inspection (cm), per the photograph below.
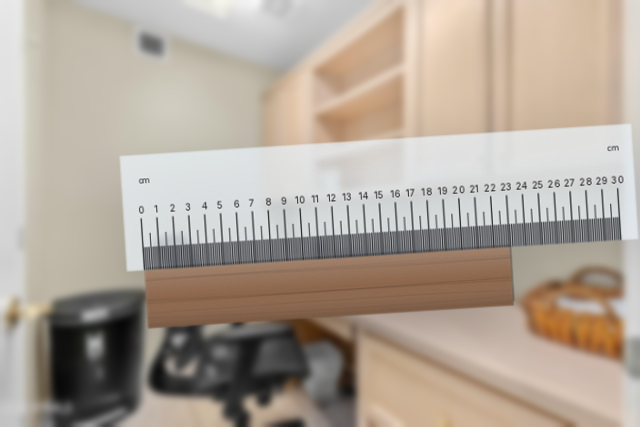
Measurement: 23 cm
